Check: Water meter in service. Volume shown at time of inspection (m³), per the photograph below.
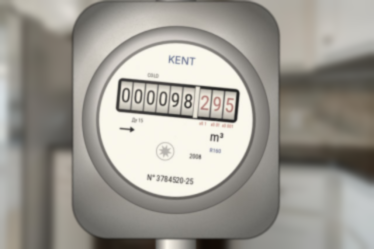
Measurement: 98.295 m³
